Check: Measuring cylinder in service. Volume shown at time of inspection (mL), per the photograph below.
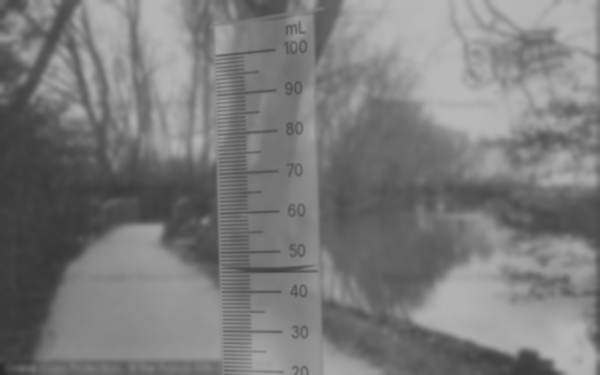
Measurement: 45 mL
